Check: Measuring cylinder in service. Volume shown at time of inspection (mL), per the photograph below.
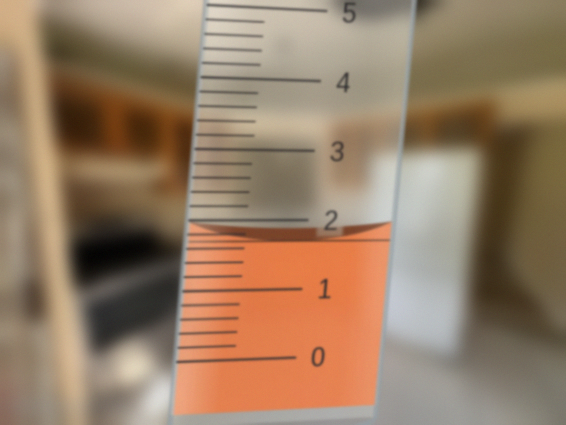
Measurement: 1.7 mL
